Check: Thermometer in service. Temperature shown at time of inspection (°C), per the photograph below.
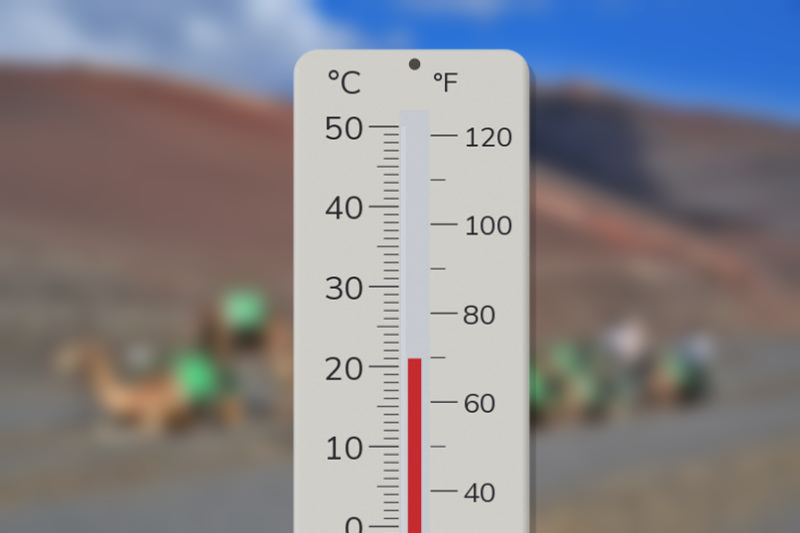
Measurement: 21 °C
